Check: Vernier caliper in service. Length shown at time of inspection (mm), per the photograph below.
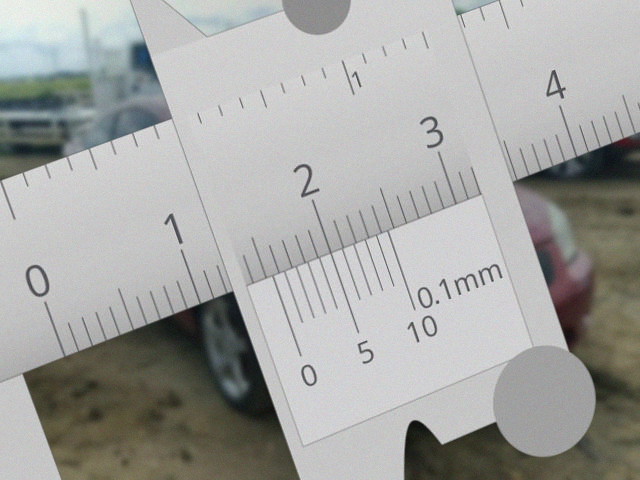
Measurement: 15.5 mm
